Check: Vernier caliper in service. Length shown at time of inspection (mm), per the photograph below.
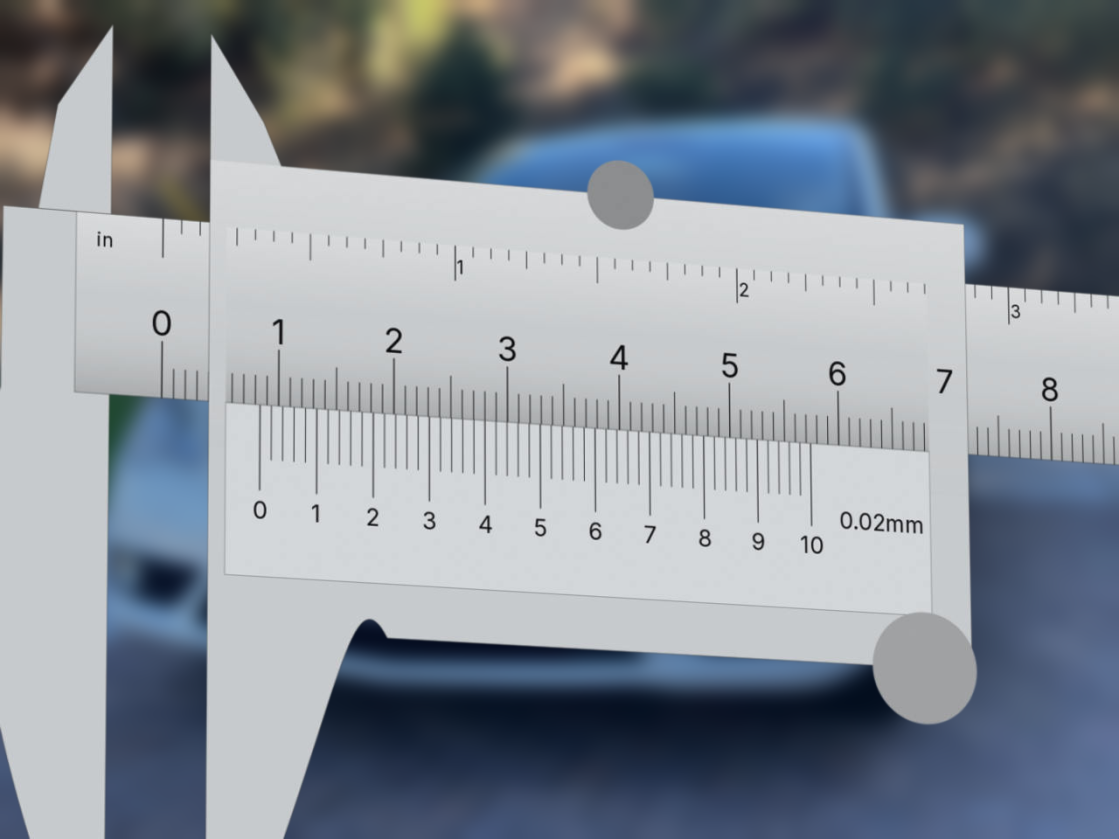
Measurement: 8.4 mm
